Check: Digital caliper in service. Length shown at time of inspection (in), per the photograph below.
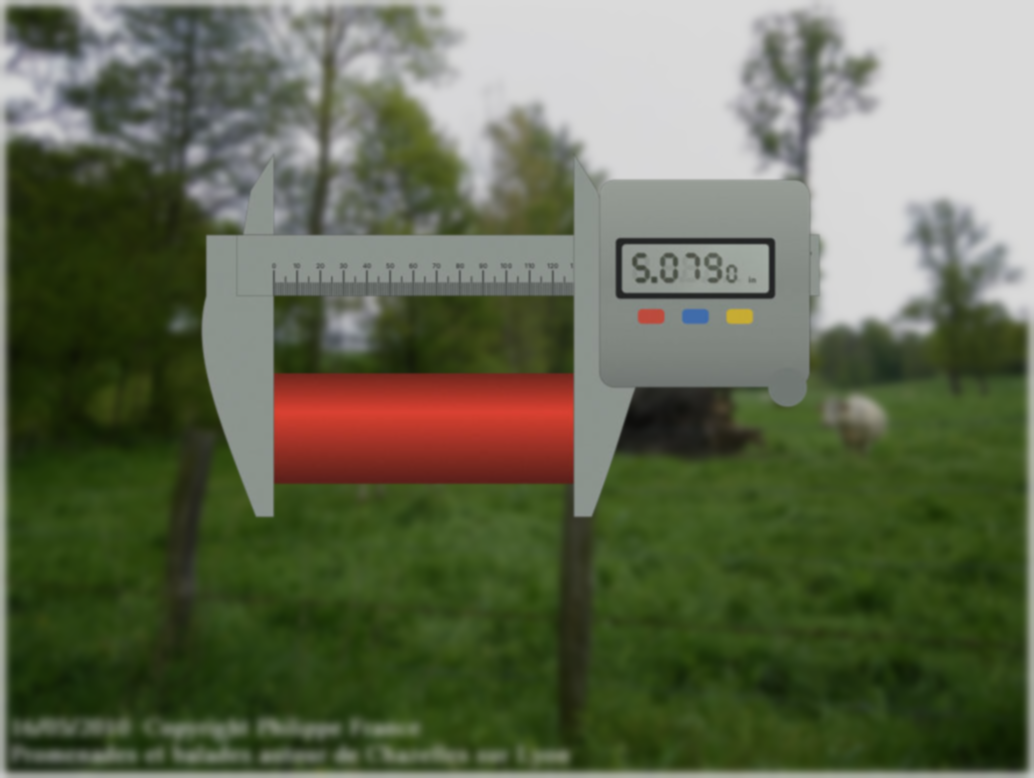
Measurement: 5.0790 in
